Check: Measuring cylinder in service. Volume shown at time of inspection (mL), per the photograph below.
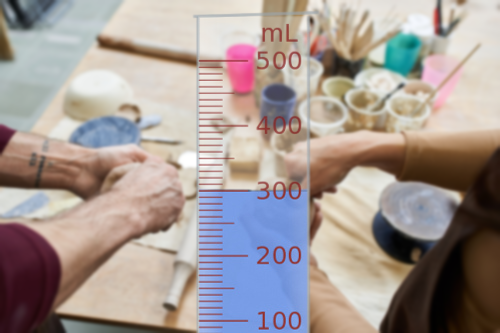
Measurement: 300 mL
